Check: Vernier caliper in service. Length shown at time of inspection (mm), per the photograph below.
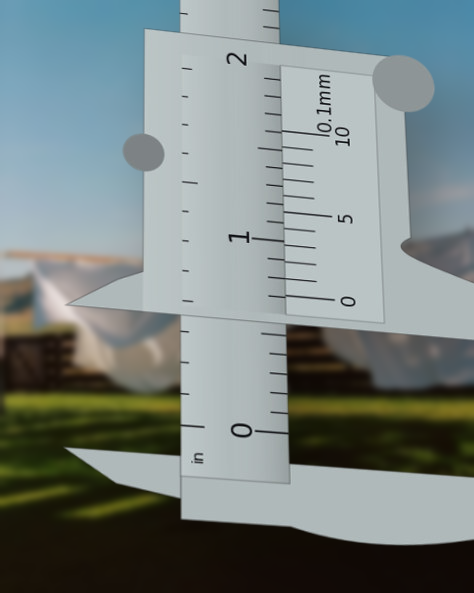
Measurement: 7.1 mm
